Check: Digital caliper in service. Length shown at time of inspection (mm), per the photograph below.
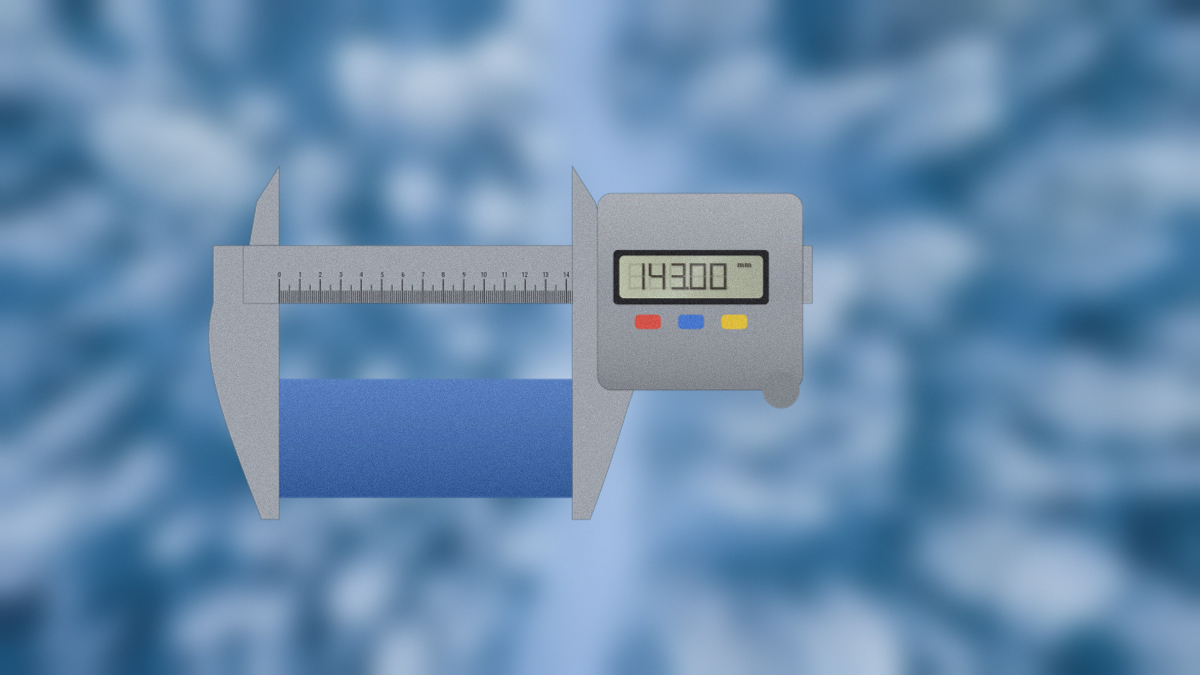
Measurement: 143.00 mm
